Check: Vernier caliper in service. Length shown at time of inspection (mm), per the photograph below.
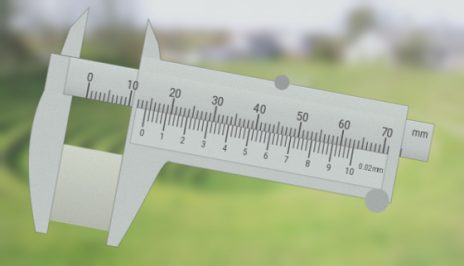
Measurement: 14.0 mm
